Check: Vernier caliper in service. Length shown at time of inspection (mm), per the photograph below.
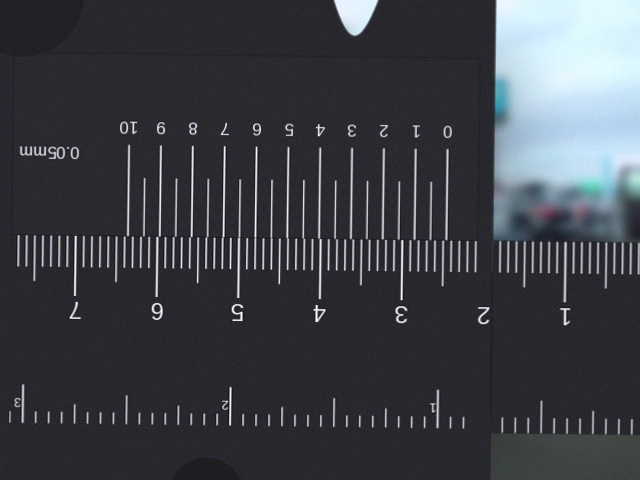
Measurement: 24.6 mm
